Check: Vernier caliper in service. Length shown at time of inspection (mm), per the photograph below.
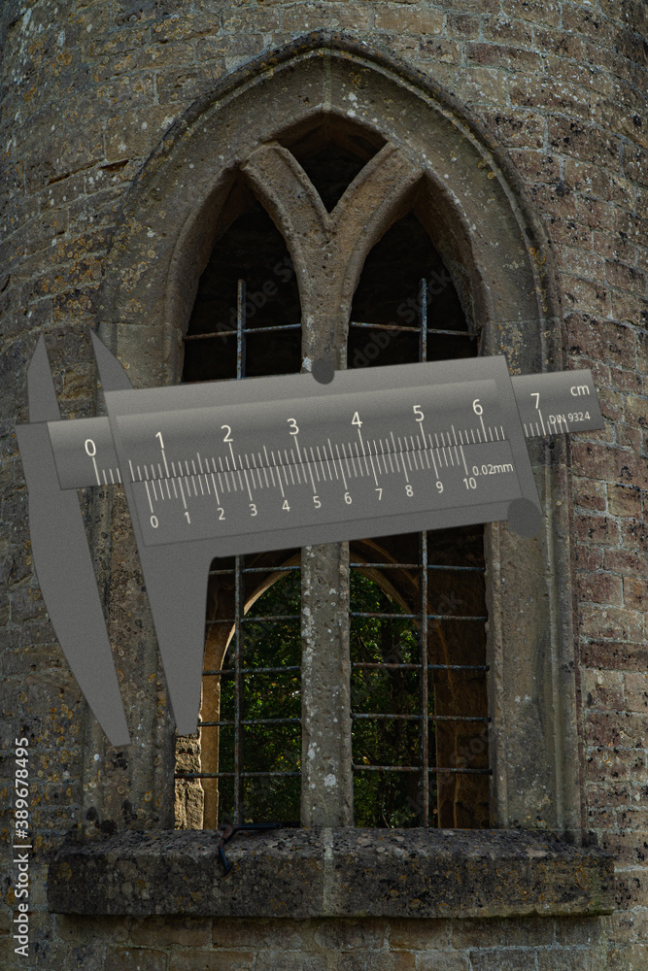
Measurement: 6.6 mm
